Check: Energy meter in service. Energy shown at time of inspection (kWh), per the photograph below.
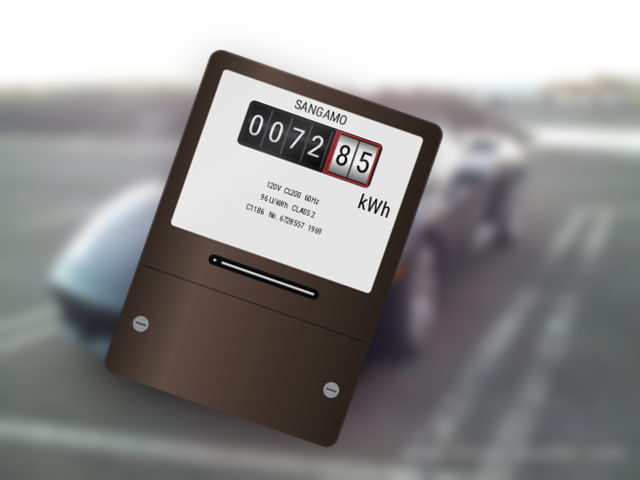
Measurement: 72.85 kWh
